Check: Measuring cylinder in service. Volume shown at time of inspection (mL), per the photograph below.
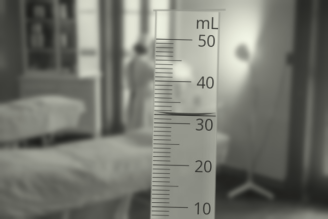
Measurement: 32 mL
